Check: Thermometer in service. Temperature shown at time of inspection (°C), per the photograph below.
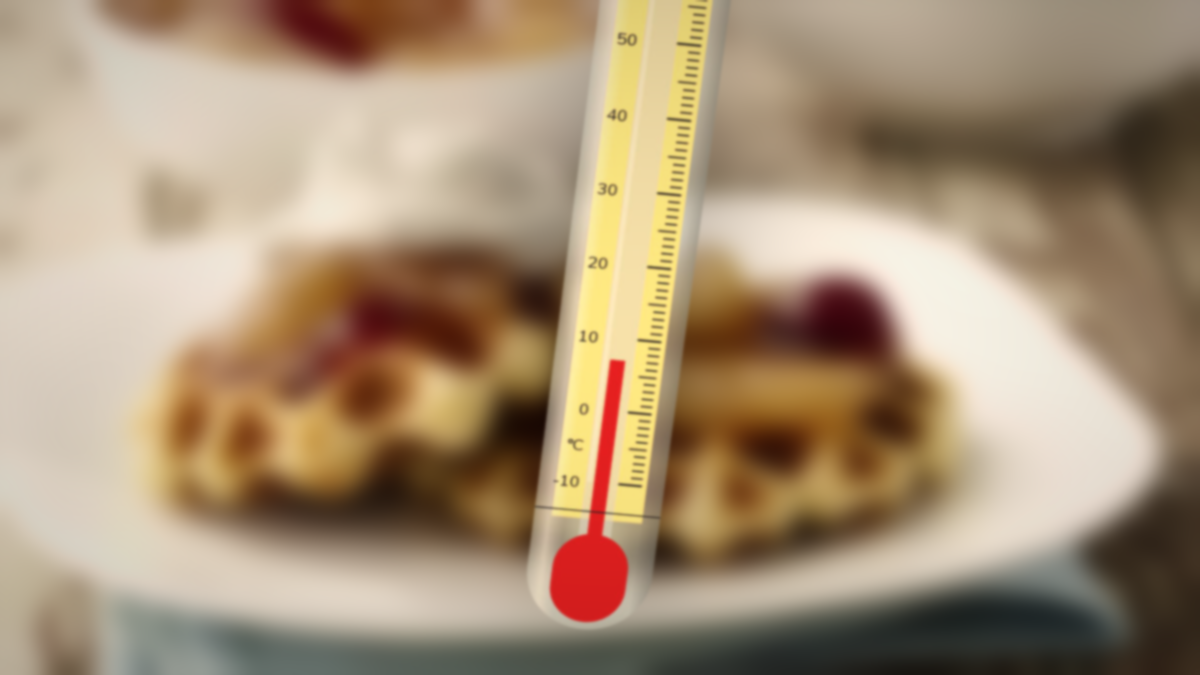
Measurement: 7 °C
